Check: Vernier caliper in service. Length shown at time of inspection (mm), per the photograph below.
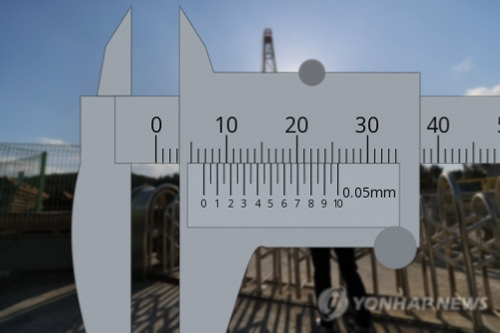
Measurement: 6.8 mm
